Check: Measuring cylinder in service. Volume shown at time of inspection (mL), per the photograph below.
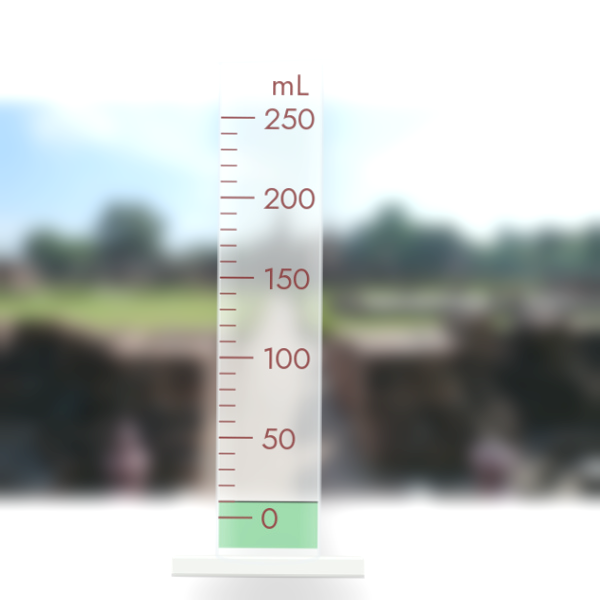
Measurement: 10 mL
